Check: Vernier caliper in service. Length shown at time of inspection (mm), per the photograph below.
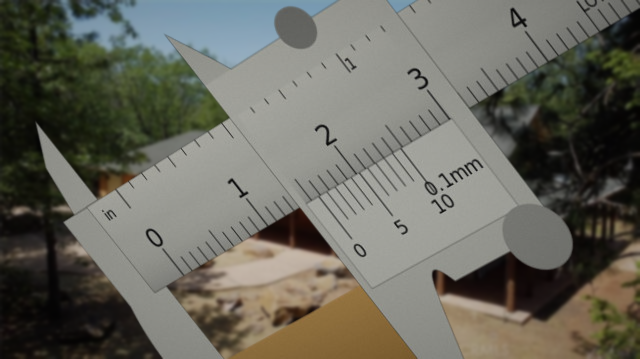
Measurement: 15.8 mm
